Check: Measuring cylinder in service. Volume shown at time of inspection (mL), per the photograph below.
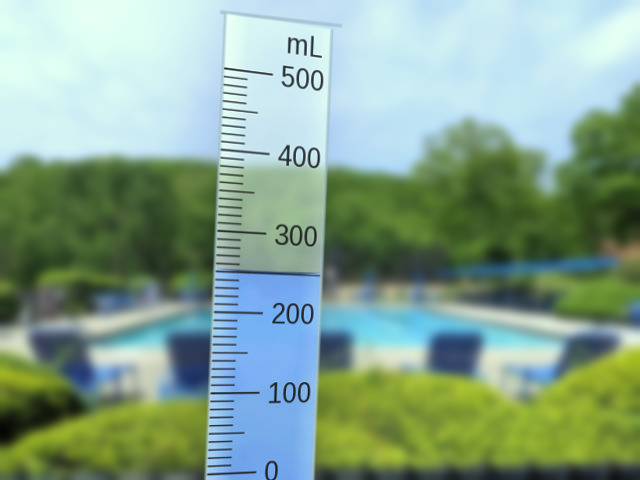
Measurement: 250 mL
